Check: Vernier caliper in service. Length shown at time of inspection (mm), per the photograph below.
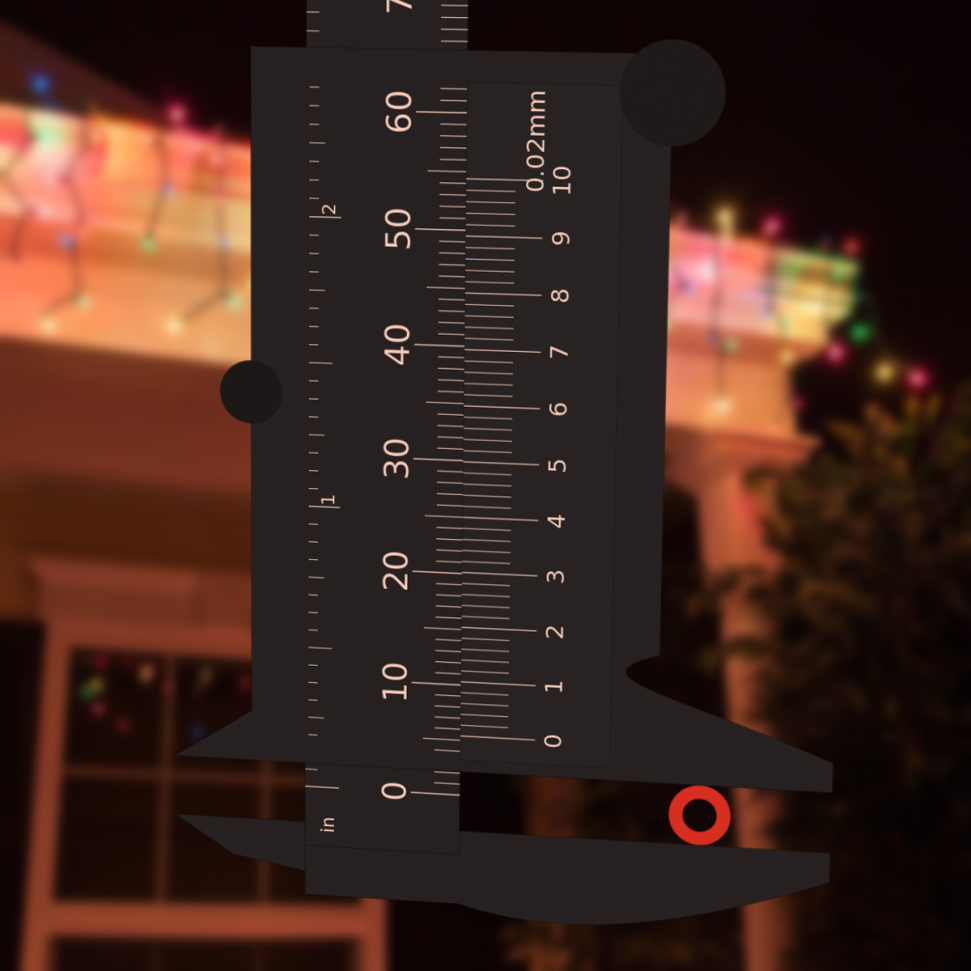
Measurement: 5.4 mm
